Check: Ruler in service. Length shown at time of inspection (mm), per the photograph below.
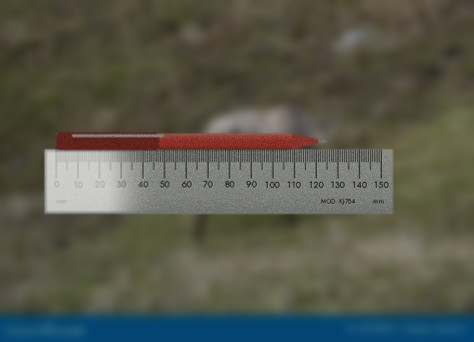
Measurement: 125 mm
